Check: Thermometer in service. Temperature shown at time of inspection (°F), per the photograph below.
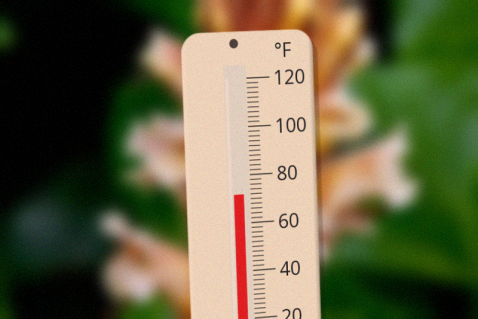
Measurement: 72 °F
